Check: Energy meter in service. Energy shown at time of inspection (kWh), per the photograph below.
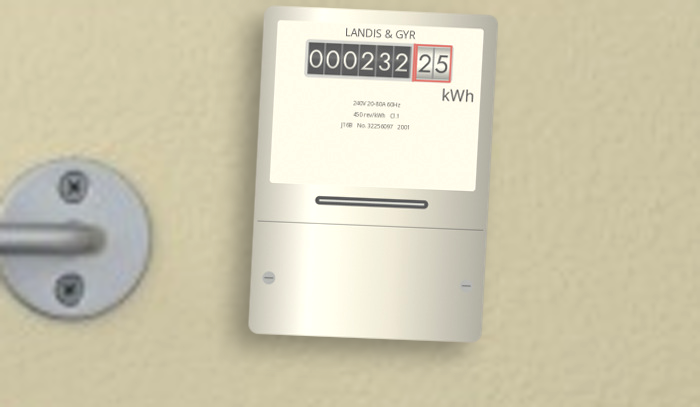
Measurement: 232.25 kWh
